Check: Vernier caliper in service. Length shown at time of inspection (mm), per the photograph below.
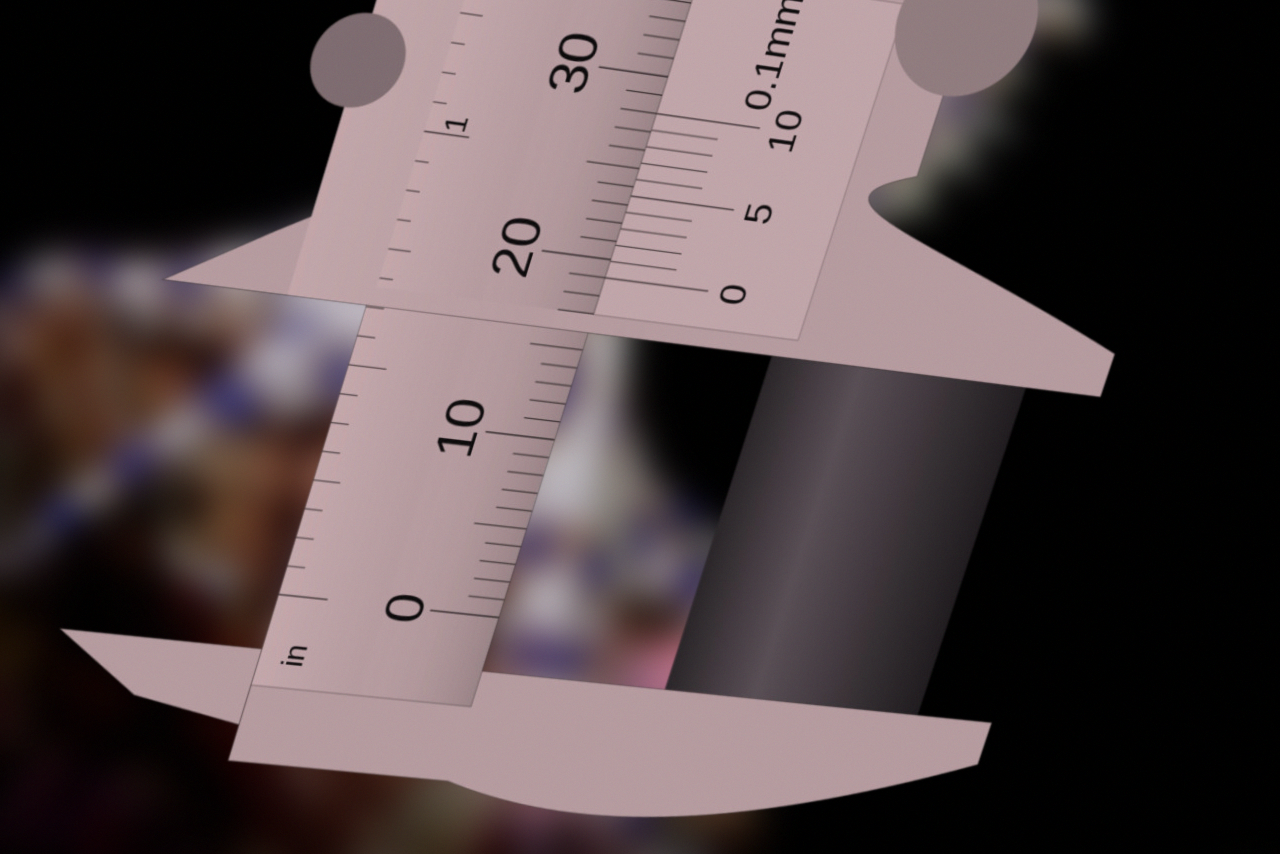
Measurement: 19.0 mm
